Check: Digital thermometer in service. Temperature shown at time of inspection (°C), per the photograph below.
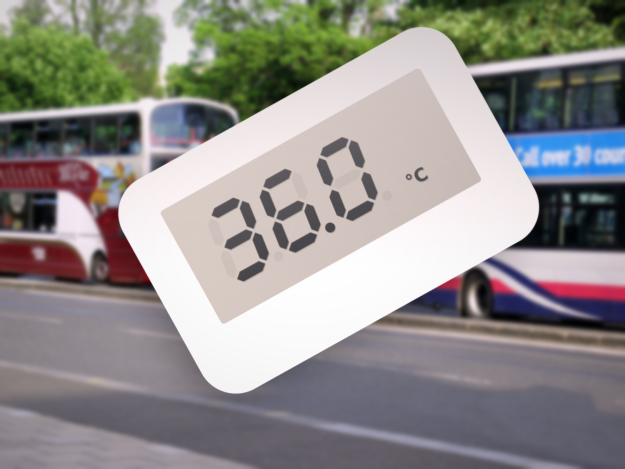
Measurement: 36.0 °C
